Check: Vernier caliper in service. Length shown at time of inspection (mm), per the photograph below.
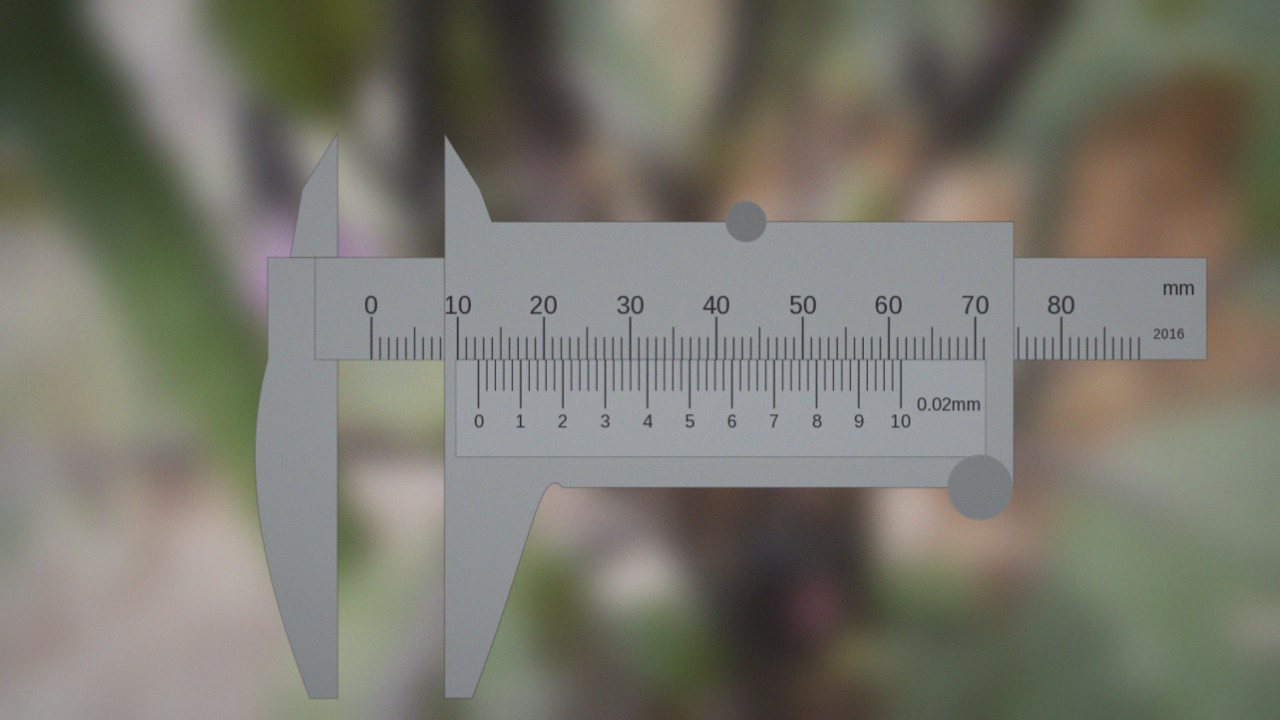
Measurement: 12.4 mm
